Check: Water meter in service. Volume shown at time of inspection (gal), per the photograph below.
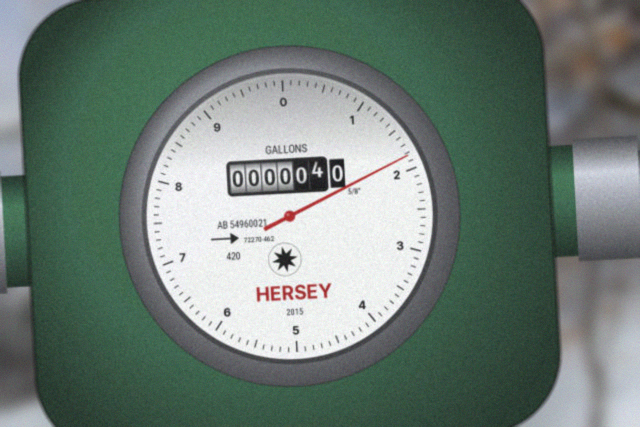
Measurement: 41.8 gal
